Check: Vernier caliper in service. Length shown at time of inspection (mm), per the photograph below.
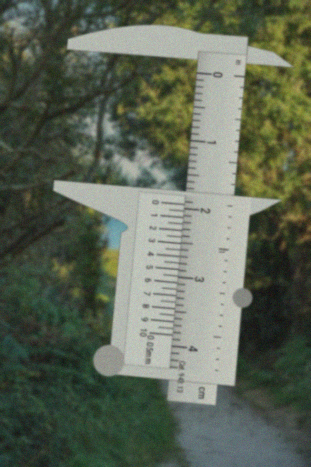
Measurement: 19.4 mm
